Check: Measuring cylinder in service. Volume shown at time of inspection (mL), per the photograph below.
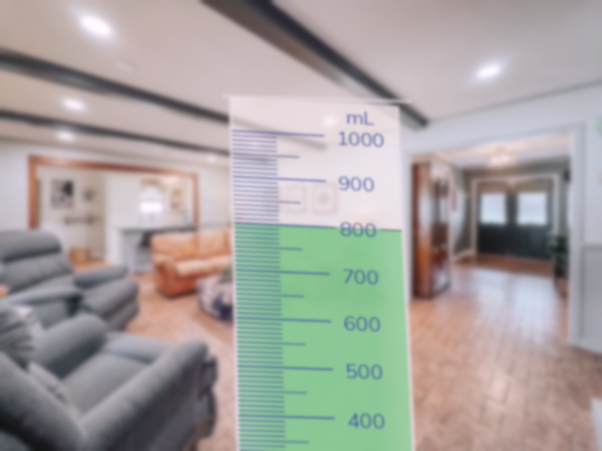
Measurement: 800 mL
